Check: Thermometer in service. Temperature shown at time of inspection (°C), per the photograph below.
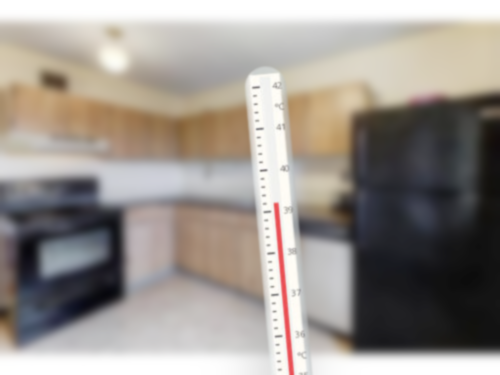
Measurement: 39.2 °C
